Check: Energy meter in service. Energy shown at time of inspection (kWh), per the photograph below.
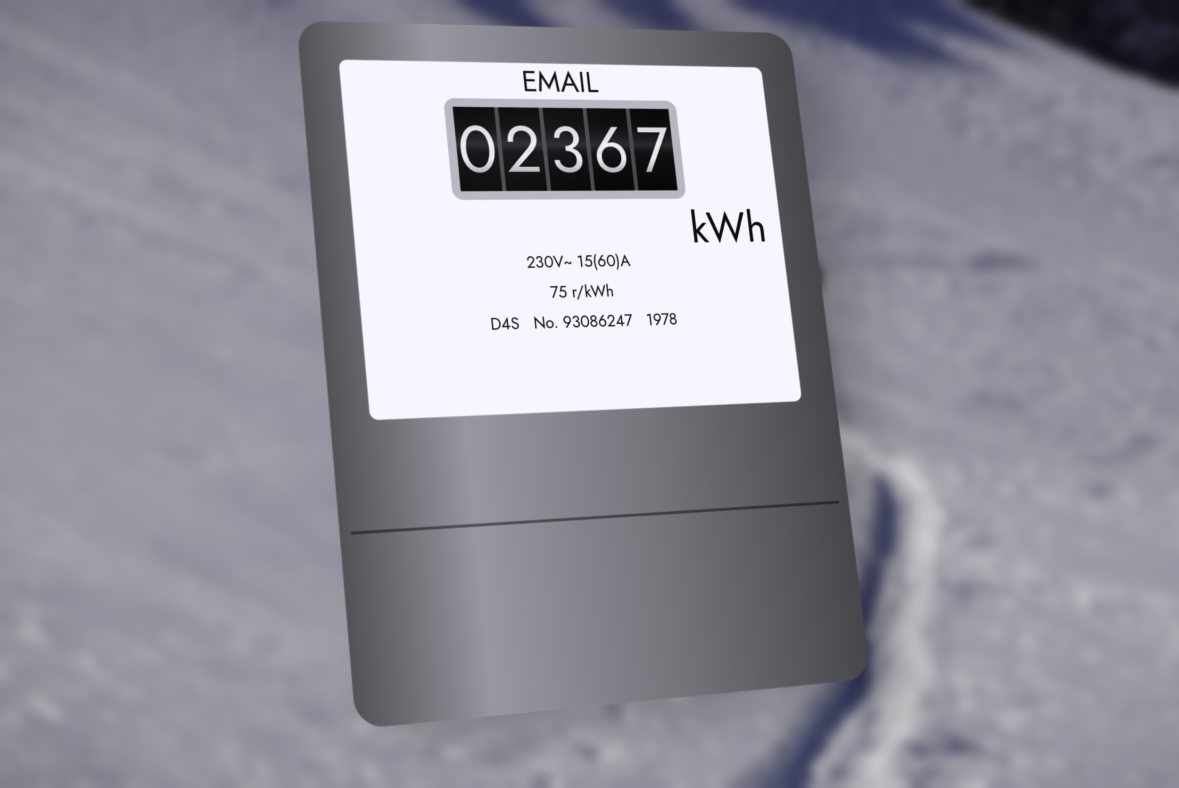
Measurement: 2367 kWh
